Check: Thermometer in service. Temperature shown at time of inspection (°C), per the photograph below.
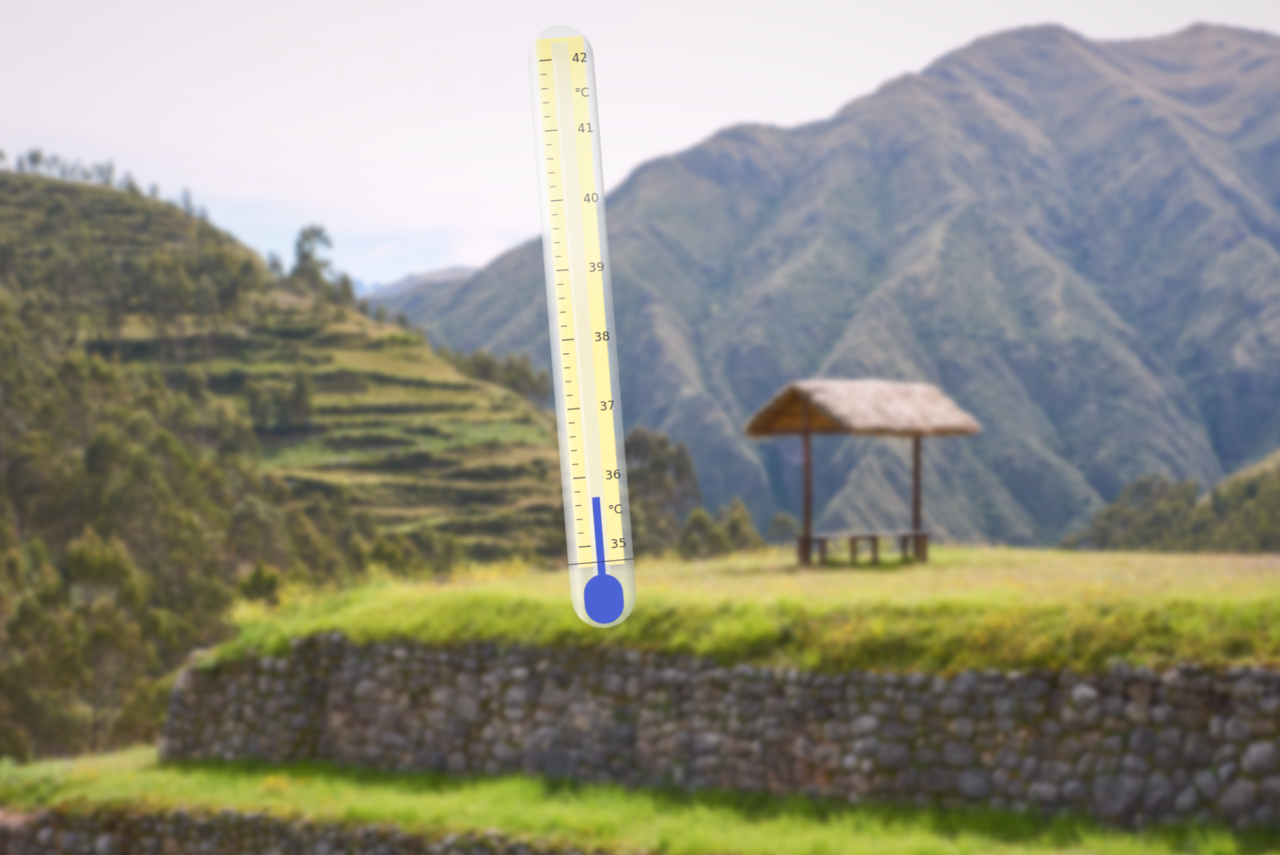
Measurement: 35.7 °C
